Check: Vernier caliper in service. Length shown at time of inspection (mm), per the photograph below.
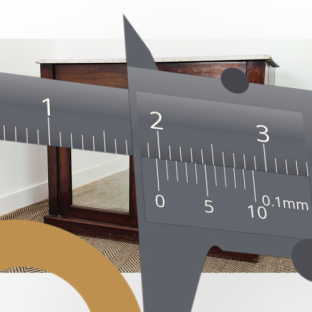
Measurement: 19.7 mm
